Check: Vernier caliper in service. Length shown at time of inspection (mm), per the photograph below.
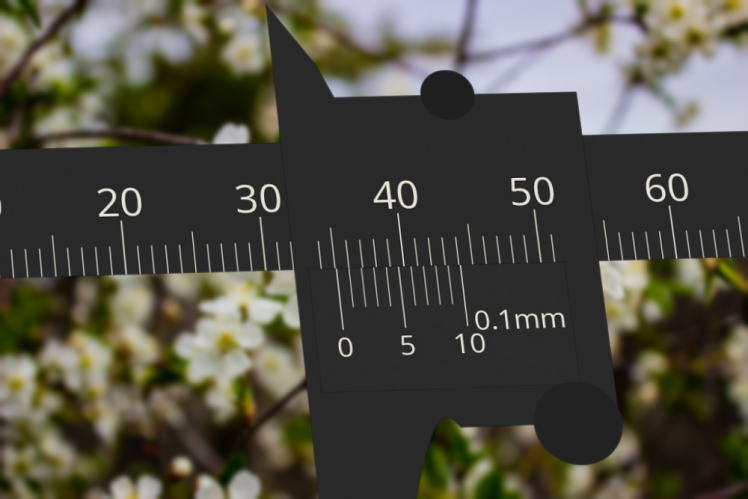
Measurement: 35.1 mm
